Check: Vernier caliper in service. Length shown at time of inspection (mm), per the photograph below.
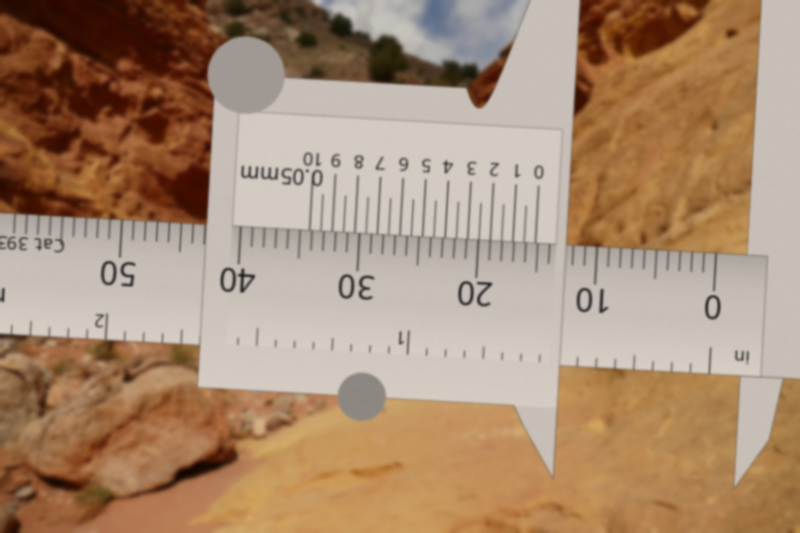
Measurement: 15.2 mm
